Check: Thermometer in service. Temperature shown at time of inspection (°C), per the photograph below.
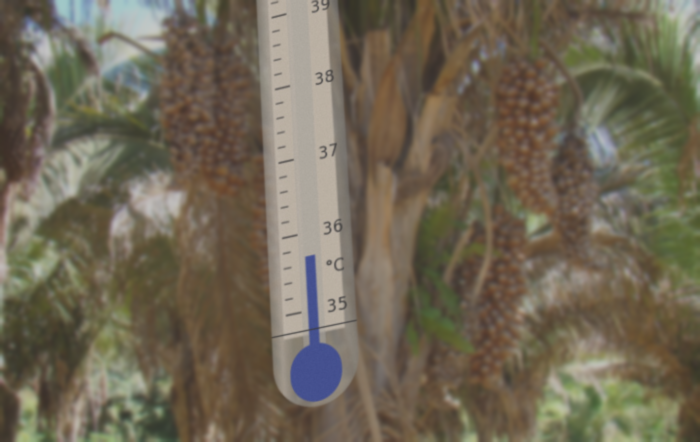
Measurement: 35.7 °C
